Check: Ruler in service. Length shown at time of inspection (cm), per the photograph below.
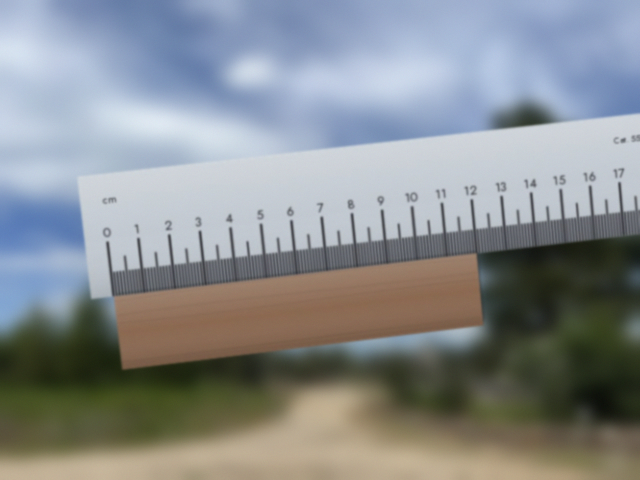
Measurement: 12 cm
